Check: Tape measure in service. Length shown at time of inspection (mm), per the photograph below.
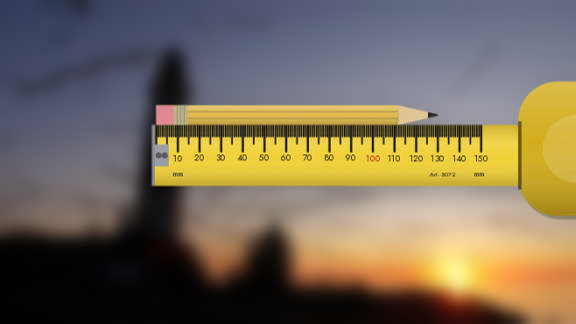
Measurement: 130 mm
